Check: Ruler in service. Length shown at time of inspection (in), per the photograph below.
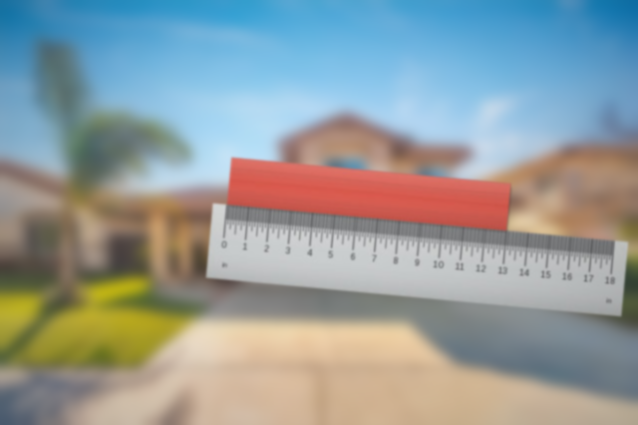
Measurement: 13 in
